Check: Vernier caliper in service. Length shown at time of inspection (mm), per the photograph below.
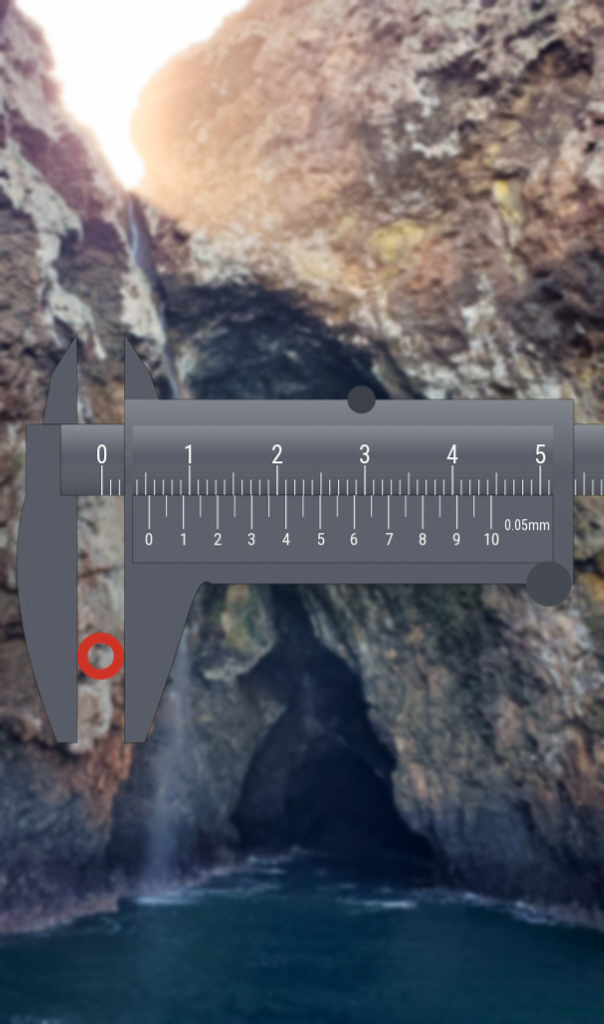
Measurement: 5.4 mm
